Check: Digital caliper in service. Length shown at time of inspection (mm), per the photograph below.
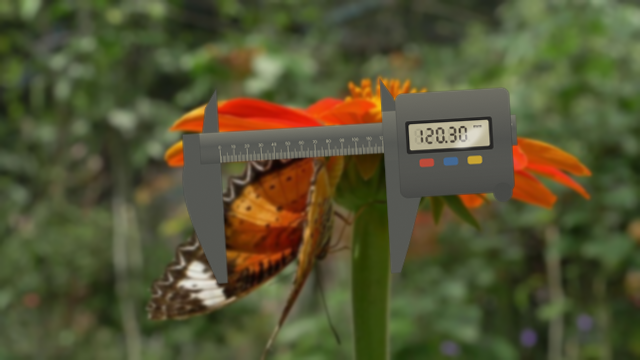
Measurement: 120.30 mm
